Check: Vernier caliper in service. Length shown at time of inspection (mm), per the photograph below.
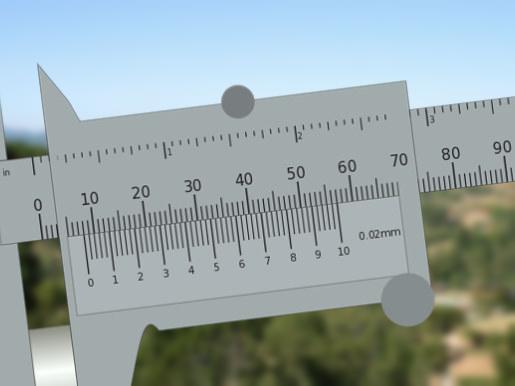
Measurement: 8.0 mm
